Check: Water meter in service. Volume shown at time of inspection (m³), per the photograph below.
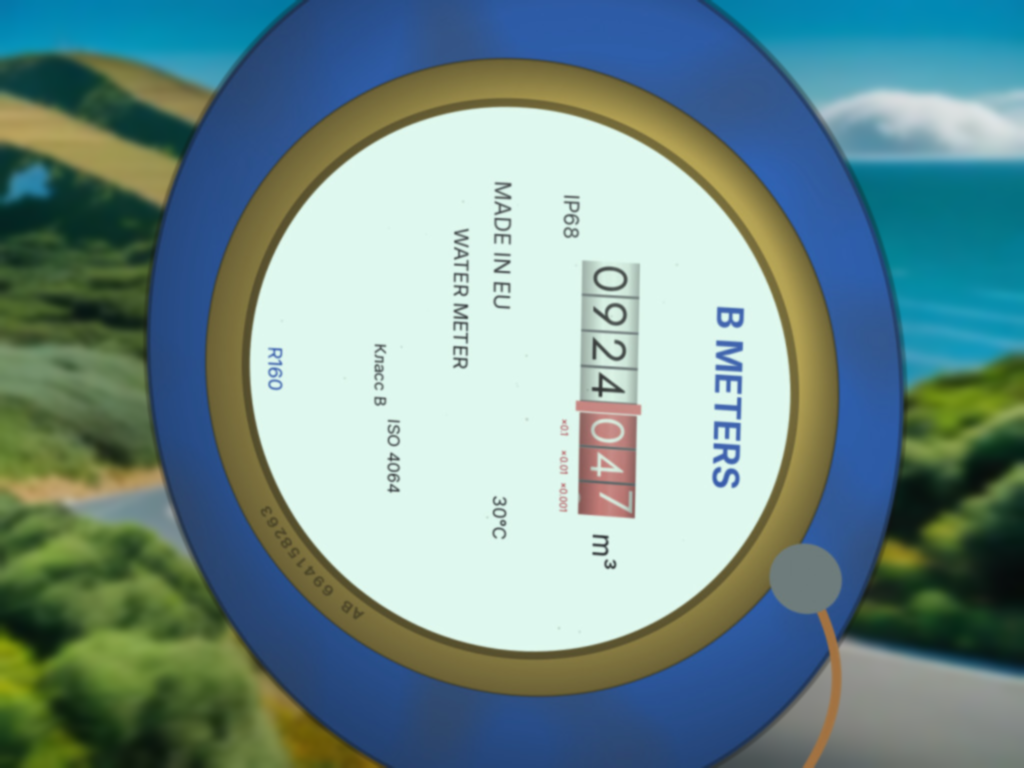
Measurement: 924.047 m³
